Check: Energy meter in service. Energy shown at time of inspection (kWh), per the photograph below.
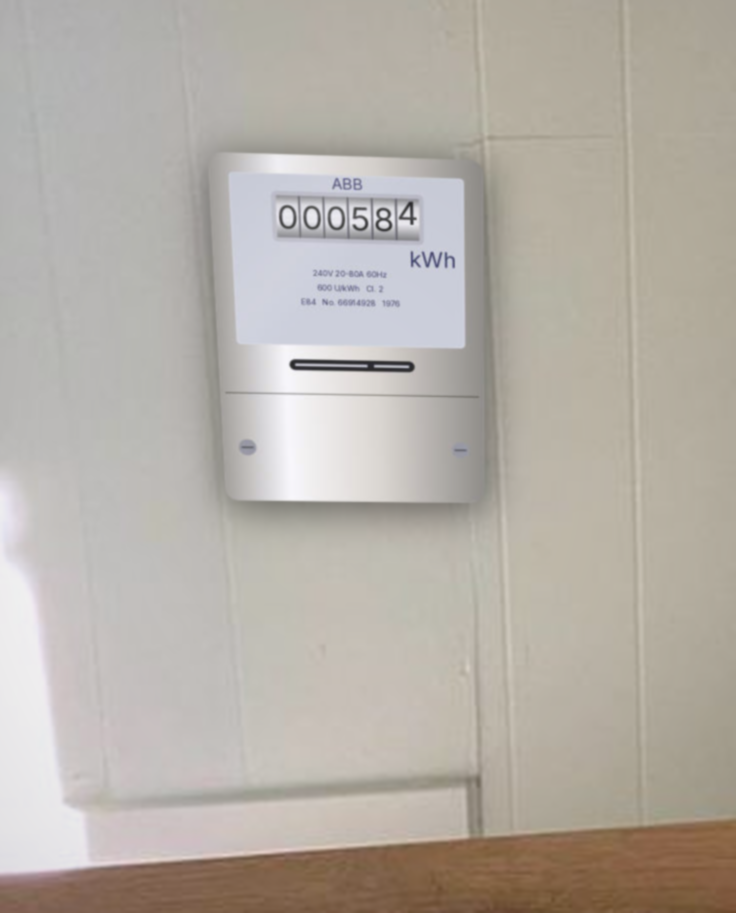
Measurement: 584 kWh
